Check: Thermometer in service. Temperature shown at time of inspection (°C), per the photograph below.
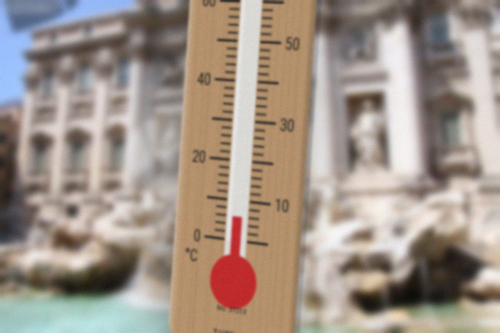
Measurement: 6 °C
